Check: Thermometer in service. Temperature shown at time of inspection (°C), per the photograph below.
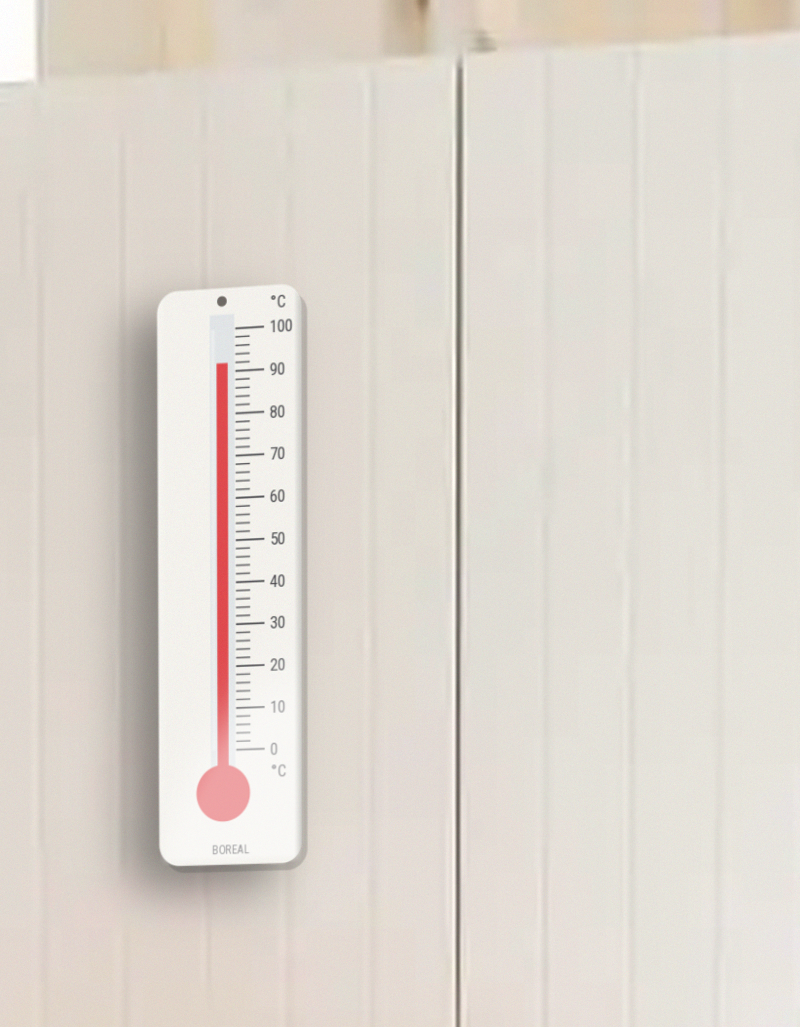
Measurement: 92 °C
